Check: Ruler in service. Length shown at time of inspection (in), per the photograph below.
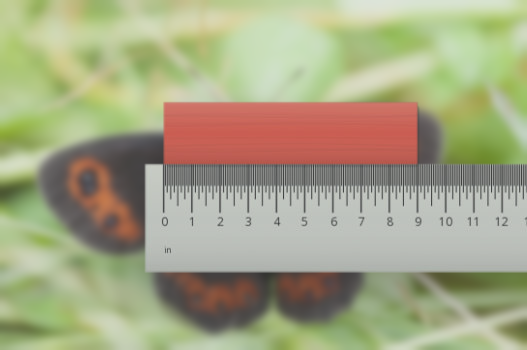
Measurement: 9 in
